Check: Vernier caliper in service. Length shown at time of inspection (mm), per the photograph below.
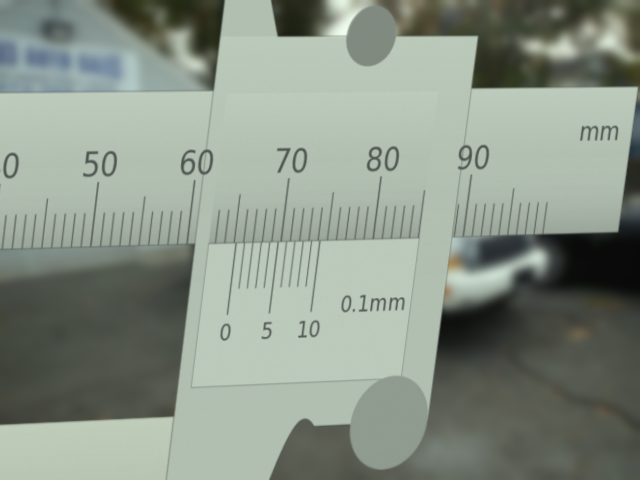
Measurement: 65.2 mm
